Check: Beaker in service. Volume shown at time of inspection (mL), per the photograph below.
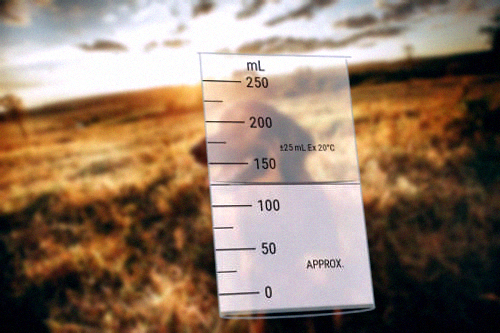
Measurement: 125 mL
